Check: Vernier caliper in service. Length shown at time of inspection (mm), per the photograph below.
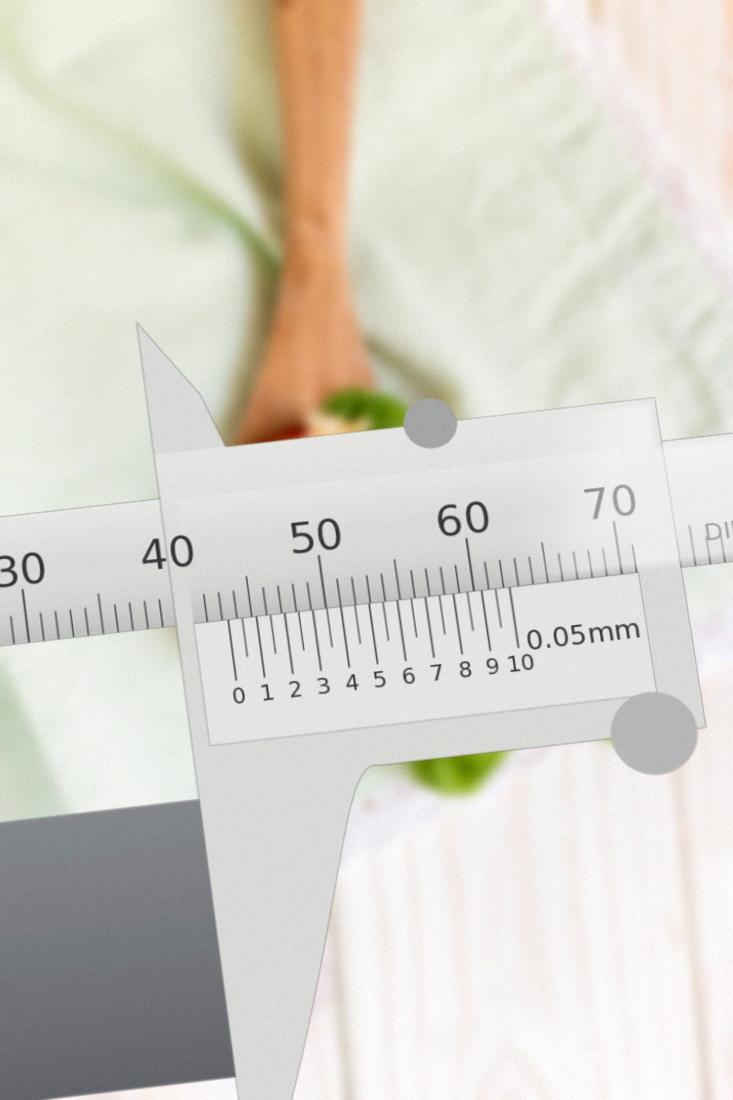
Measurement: 43.4 mm
